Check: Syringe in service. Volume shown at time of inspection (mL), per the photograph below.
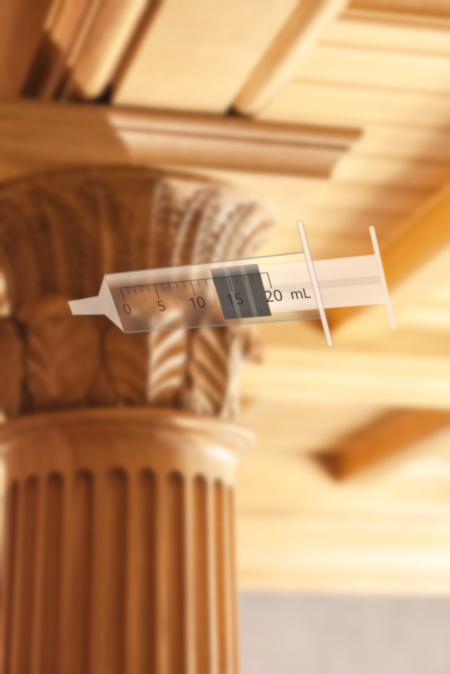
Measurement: 13 mL
